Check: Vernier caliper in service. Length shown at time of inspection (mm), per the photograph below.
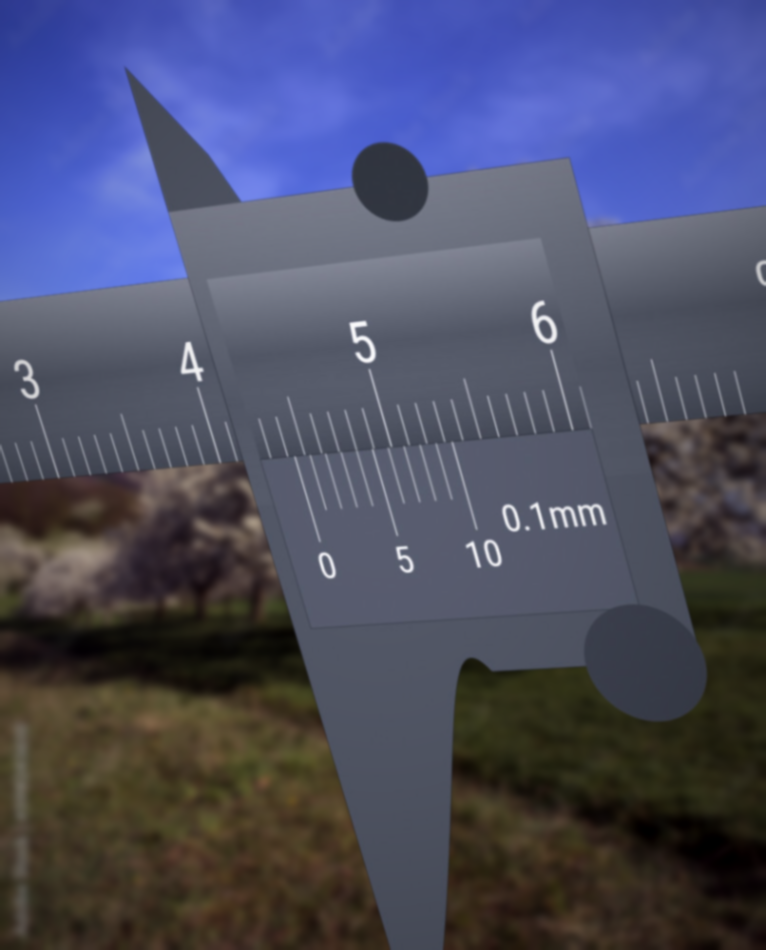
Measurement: 44.4 mm
